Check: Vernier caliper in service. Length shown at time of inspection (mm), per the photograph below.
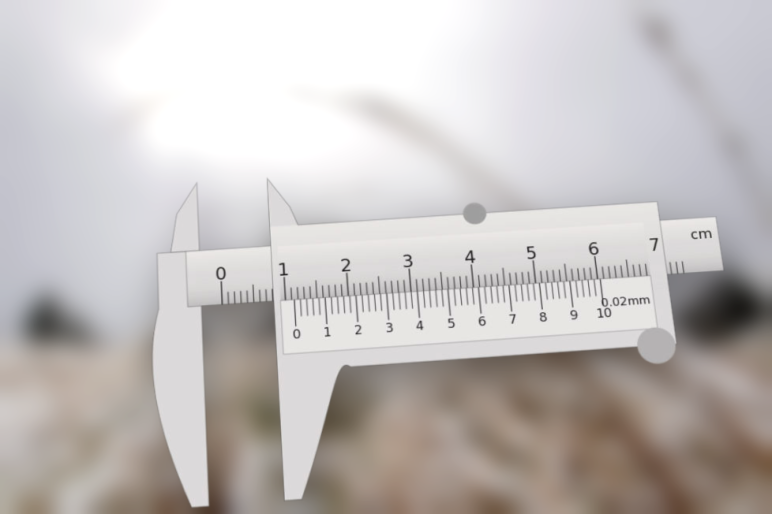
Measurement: 11.4 mm
